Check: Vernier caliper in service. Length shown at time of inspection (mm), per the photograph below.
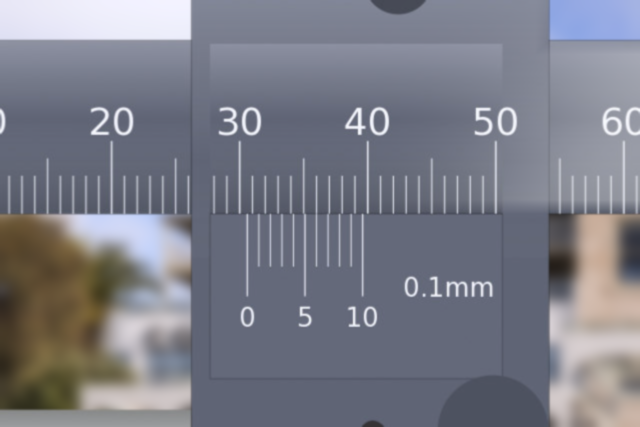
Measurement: 30.6 mm
